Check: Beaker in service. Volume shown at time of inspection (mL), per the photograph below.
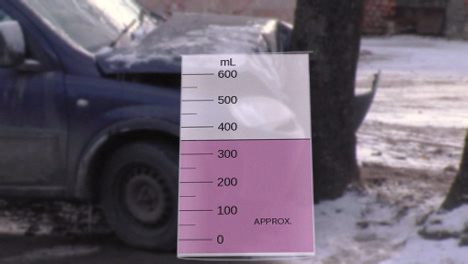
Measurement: 350 mL
